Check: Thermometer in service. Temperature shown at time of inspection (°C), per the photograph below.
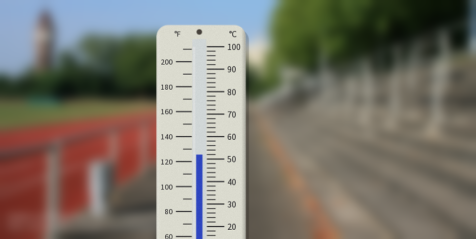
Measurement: 52 °C
